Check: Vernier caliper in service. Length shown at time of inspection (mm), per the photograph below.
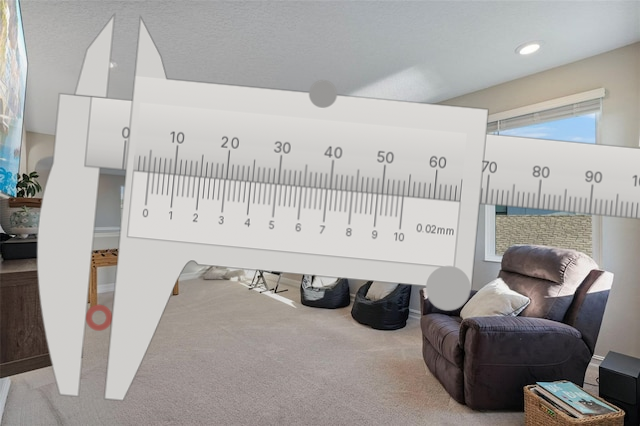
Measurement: 5.0 mm
